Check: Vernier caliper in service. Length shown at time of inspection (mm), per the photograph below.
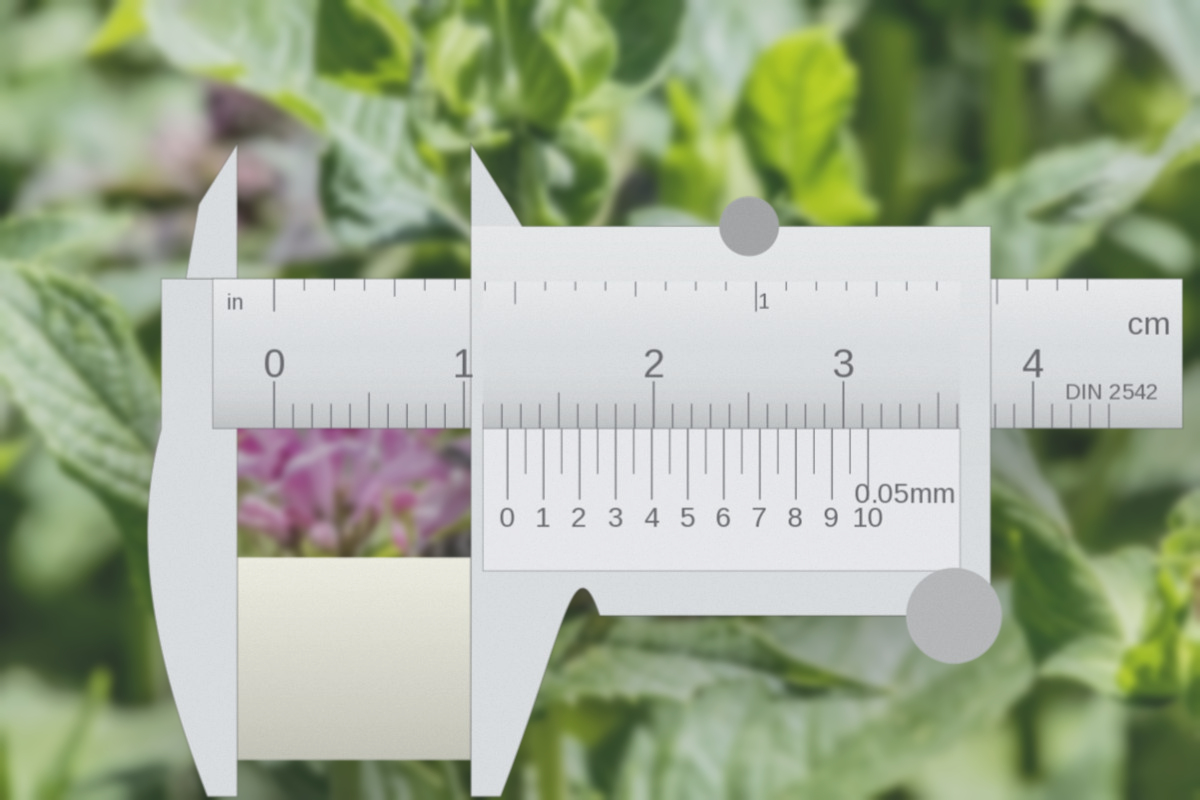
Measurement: 12.3 mm
